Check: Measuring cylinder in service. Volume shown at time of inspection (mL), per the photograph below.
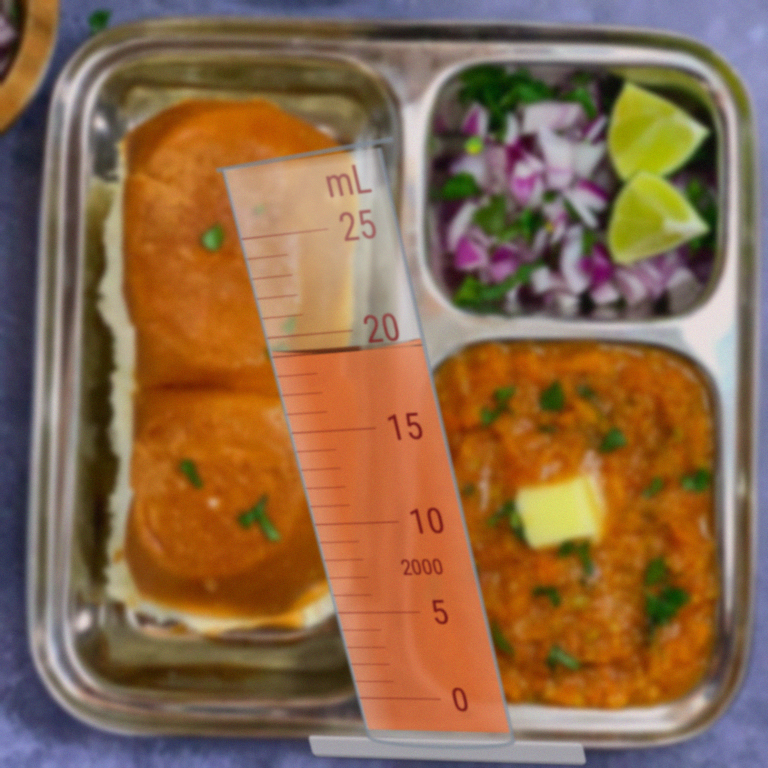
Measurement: 19 mL
